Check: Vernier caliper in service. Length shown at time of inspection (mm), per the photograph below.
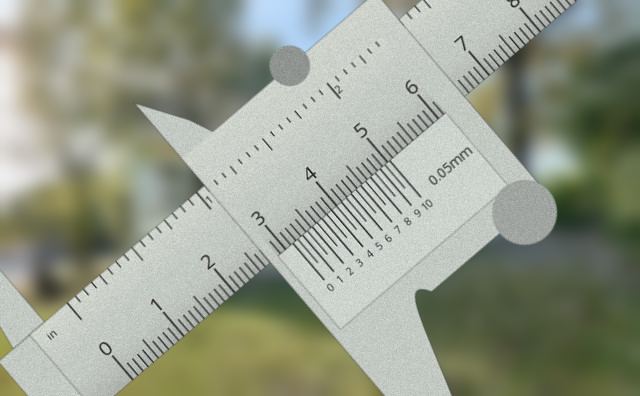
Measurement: 31.4 mm
